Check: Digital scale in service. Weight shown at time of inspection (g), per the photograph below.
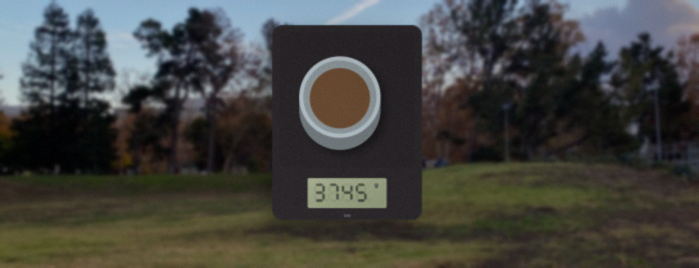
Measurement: 3745 g
